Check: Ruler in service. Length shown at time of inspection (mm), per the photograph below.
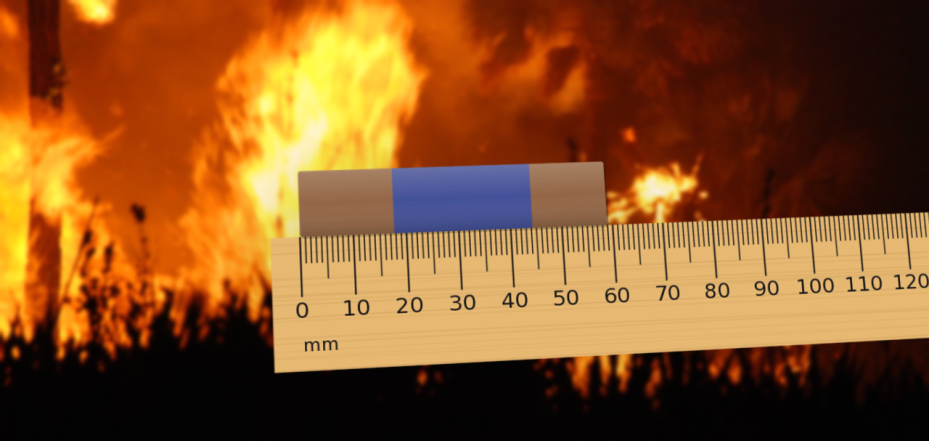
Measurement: 59 mm
